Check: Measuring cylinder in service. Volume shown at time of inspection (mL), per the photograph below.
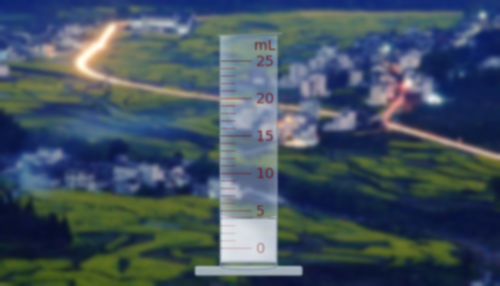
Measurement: 4 mL
